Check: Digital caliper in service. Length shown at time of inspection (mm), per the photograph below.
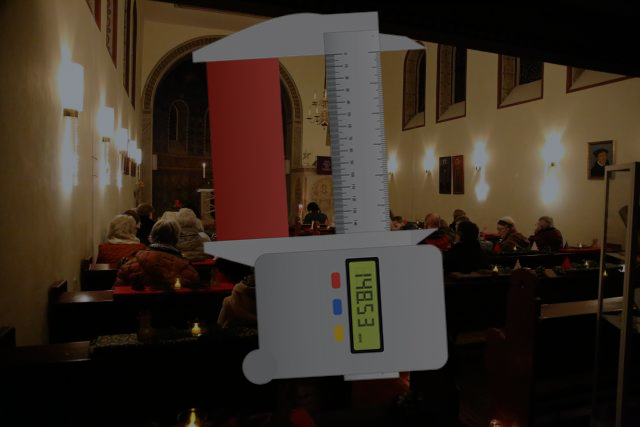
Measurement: 148.53 mm
